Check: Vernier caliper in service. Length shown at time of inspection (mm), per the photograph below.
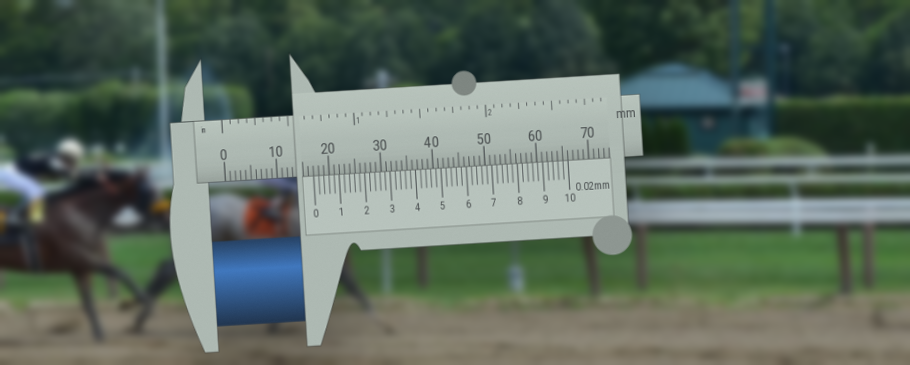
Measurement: 17.0 mm
